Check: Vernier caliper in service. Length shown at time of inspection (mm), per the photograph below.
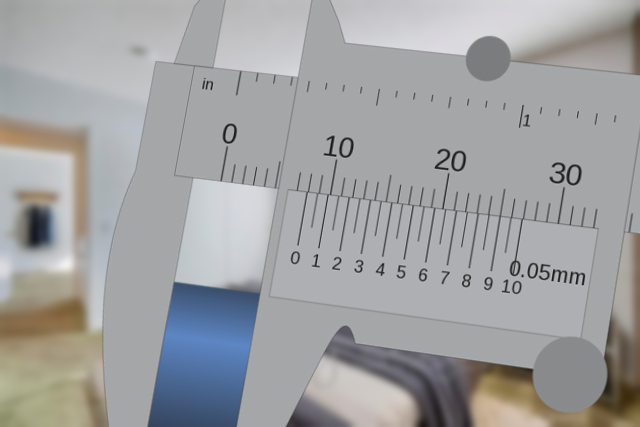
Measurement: 7.9 mm
